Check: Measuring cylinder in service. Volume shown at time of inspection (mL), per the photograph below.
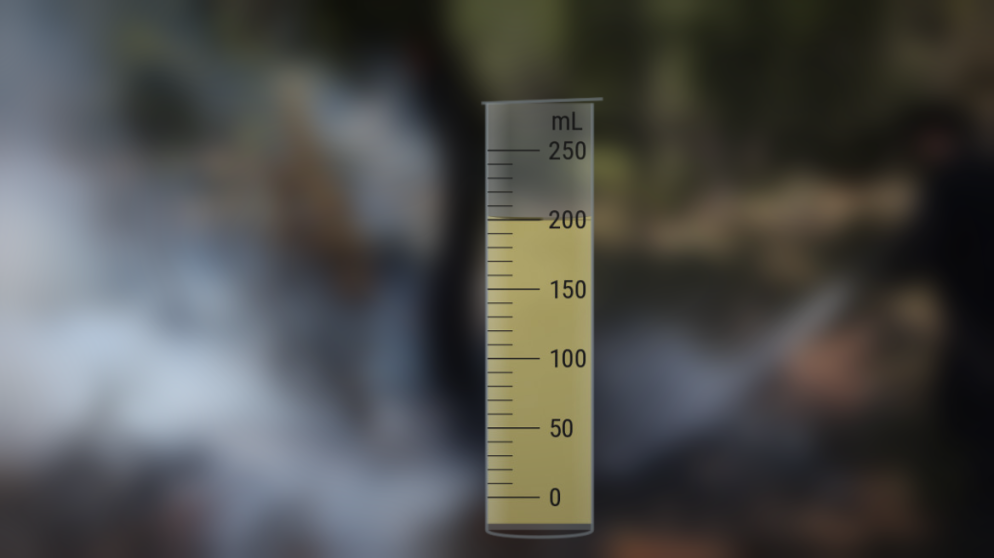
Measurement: 200 mL
